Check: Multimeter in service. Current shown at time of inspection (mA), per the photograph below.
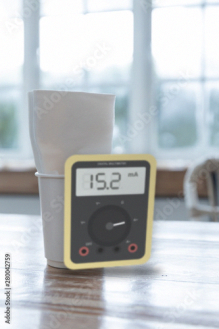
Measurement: 15.2 mA
